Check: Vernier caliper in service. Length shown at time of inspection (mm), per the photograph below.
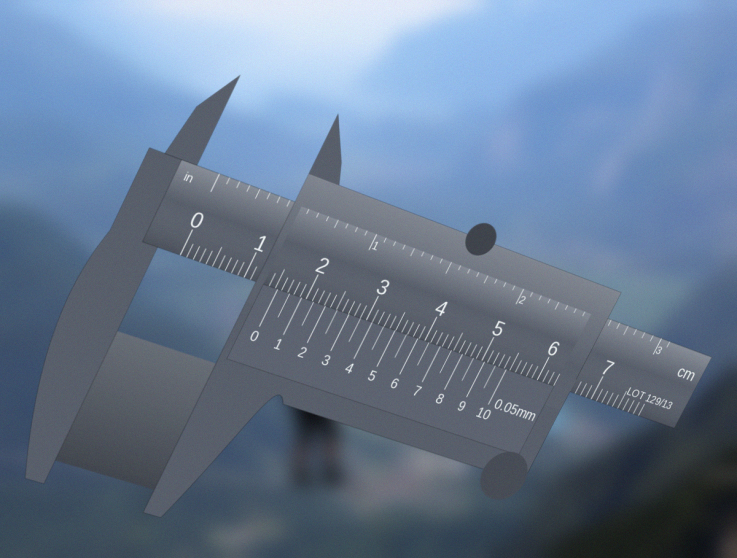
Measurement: 15.4 mm
